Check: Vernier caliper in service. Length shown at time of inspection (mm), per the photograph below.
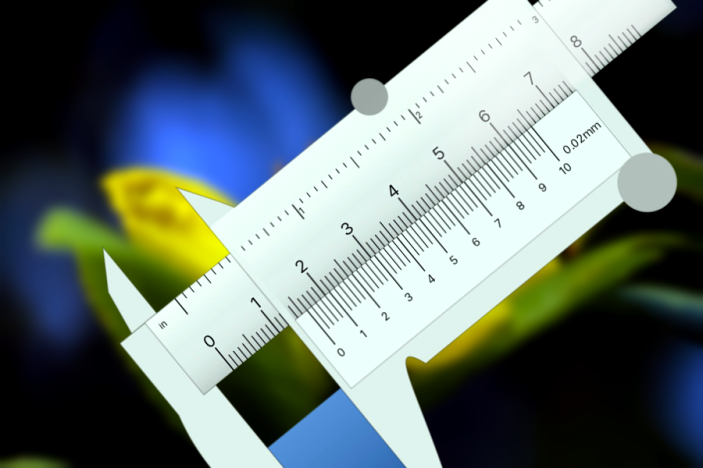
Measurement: 16.0 mm
